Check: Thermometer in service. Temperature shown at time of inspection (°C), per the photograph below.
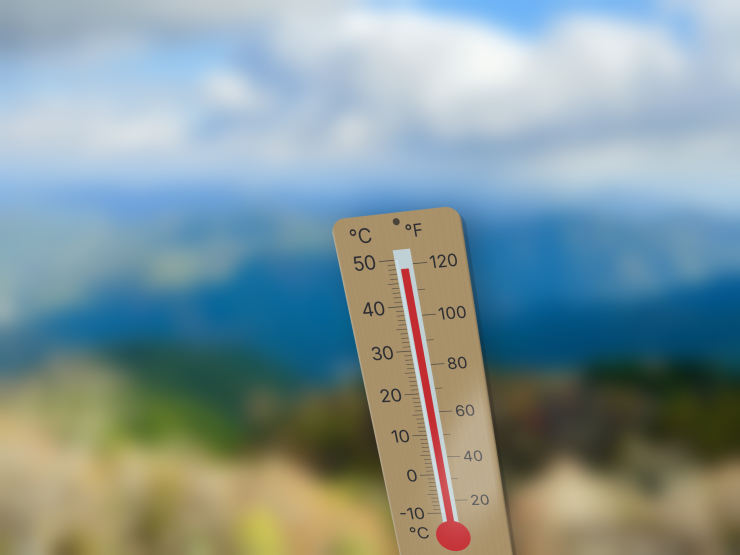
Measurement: 48 °C
